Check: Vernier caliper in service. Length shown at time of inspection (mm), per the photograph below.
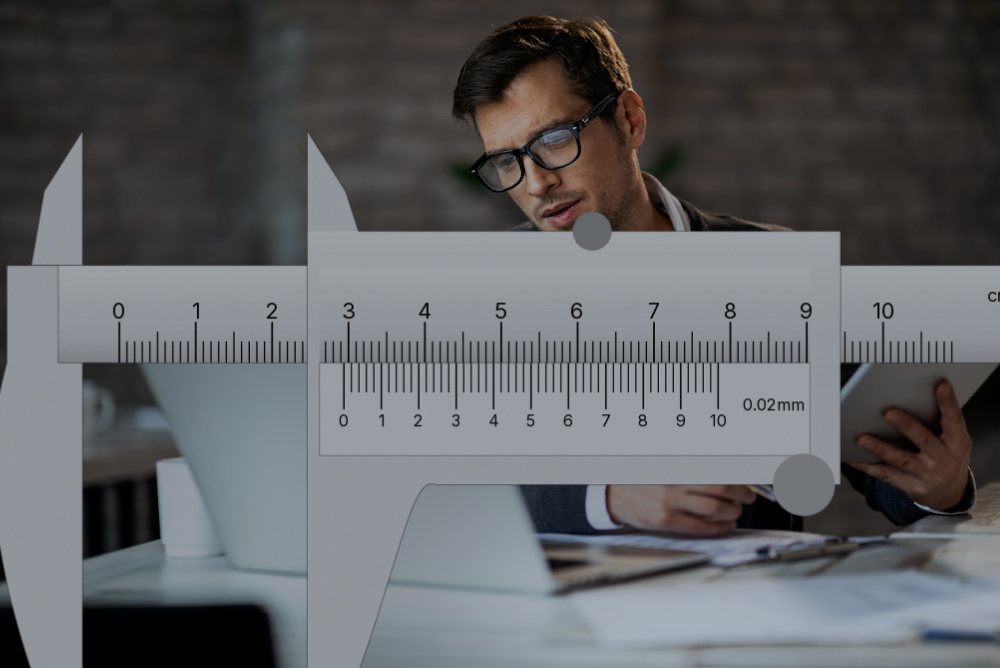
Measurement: 29.4 mm
